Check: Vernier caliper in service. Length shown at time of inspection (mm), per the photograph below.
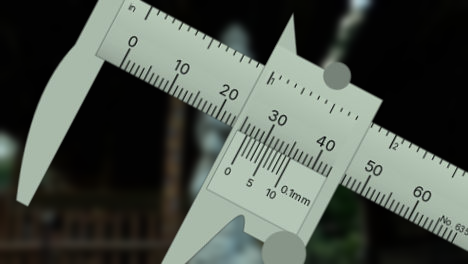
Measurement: 26.5 mm
